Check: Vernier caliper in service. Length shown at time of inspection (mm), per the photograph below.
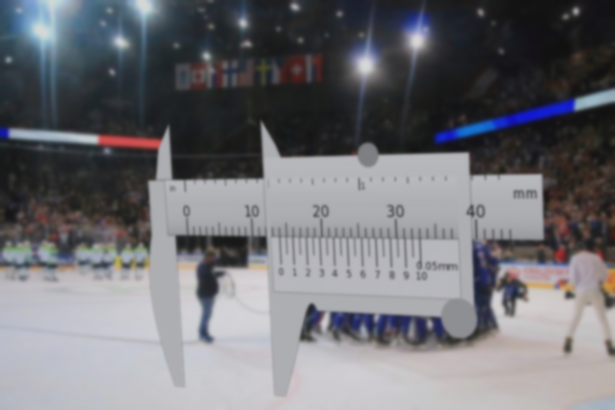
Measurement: 14.0 mm
